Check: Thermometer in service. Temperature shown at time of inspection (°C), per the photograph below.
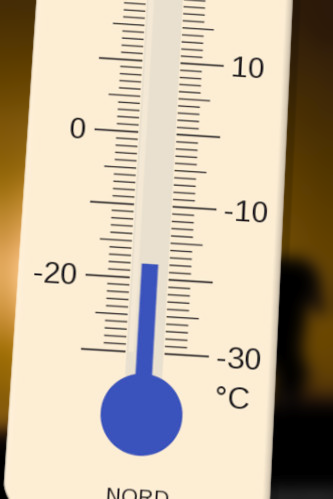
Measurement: -18 °C
